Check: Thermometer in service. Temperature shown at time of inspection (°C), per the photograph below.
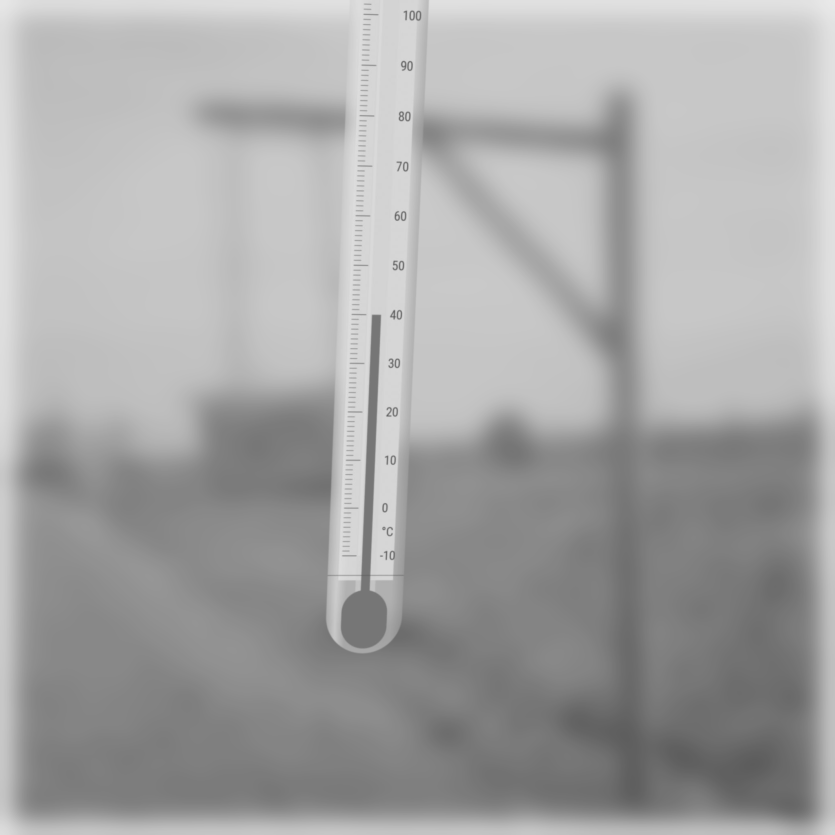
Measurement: 40 °C
